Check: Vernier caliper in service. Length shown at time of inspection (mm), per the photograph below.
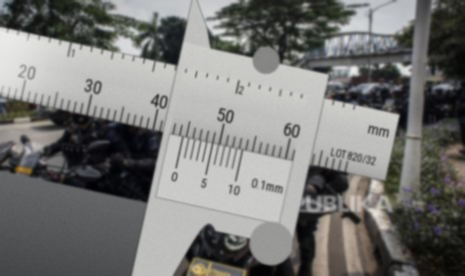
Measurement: 44.5 mm
